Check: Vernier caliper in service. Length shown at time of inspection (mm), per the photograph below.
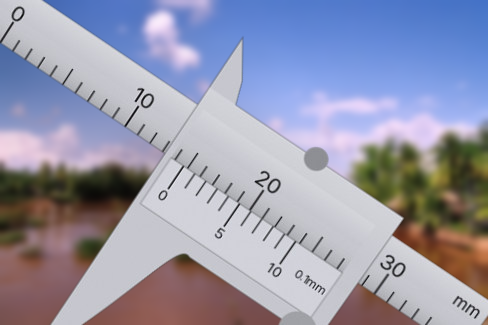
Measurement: 14.7 mm
